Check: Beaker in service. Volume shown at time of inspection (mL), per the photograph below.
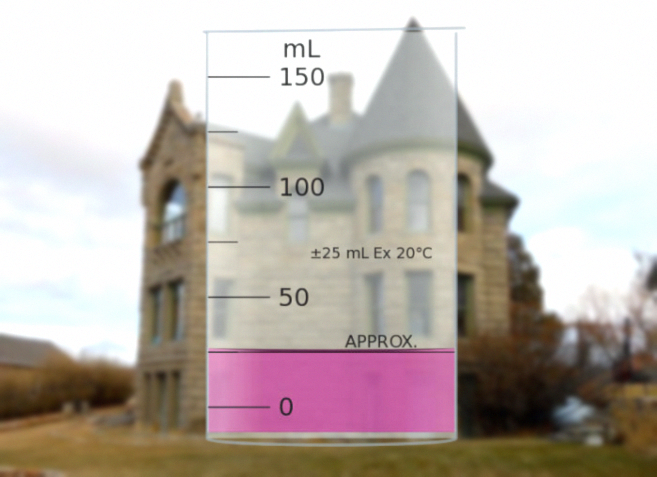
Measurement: 25 mL
